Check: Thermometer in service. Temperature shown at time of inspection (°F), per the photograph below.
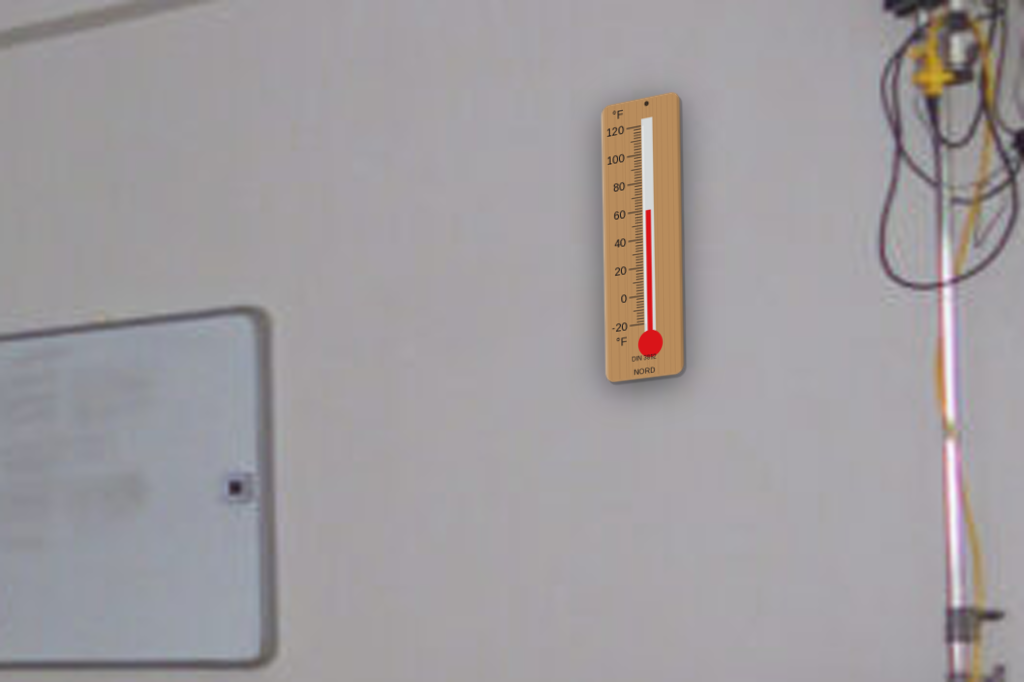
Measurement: 60 °F
